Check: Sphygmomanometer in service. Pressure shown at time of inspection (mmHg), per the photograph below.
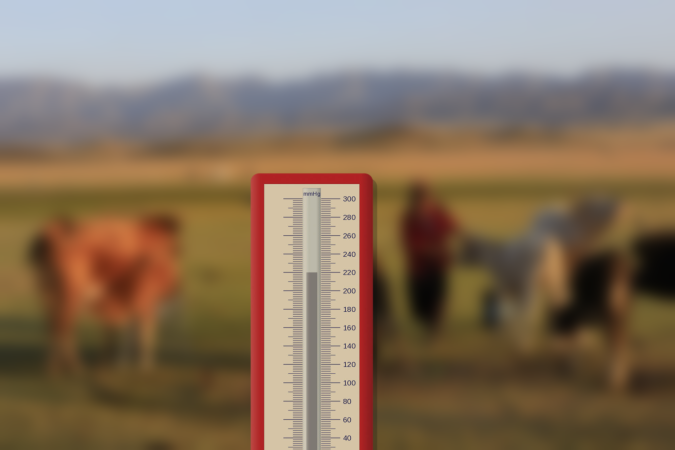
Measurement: 220 mmHg
